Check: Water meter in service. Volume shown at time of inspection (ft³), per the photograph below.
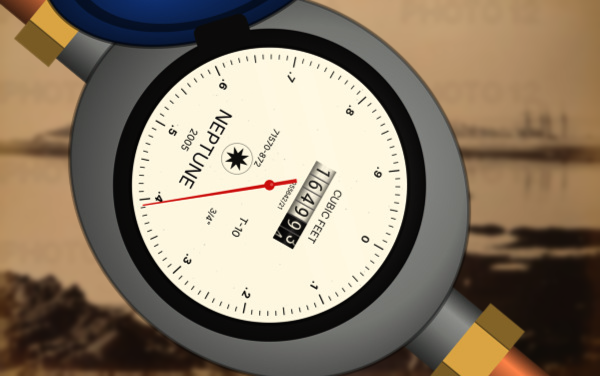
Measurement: 164993.39 ft³
